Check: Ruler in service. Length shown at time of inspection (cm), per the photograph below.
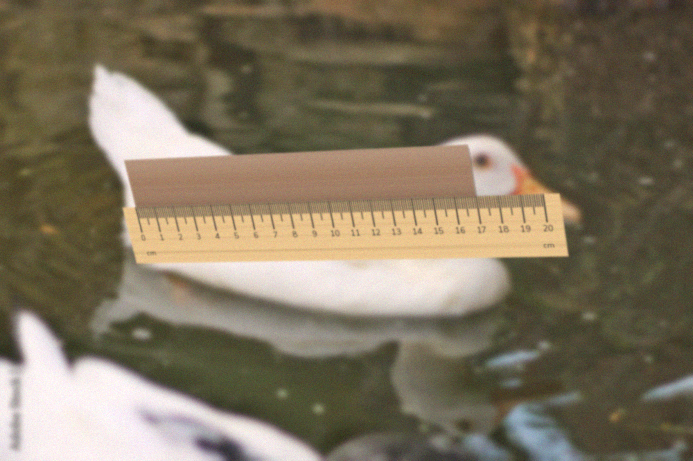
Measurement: 17 cm
